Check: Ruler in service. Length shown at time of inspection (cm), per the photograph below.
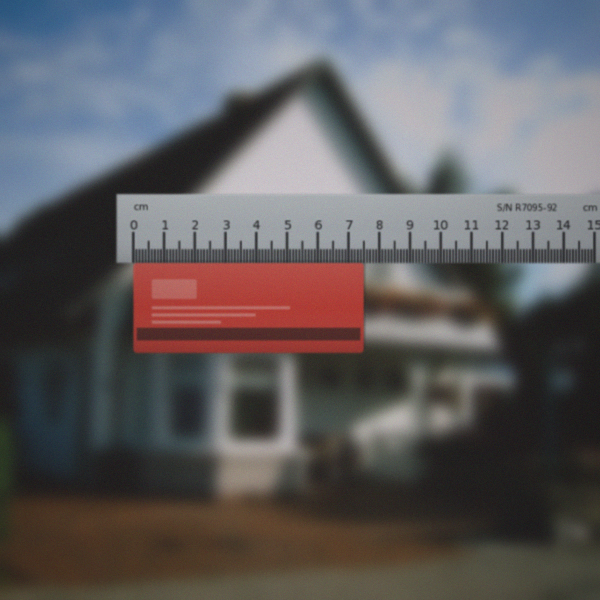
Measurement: 7.5 cm
